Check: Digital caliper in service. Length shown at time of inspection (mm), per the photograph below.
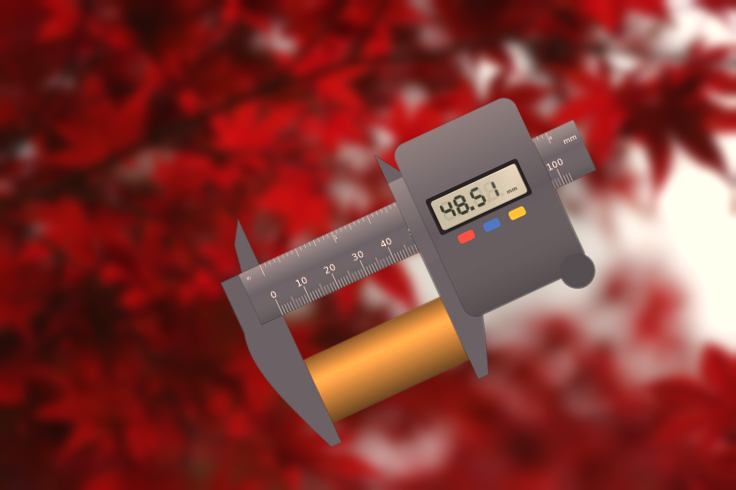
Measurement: 48.51 mm
